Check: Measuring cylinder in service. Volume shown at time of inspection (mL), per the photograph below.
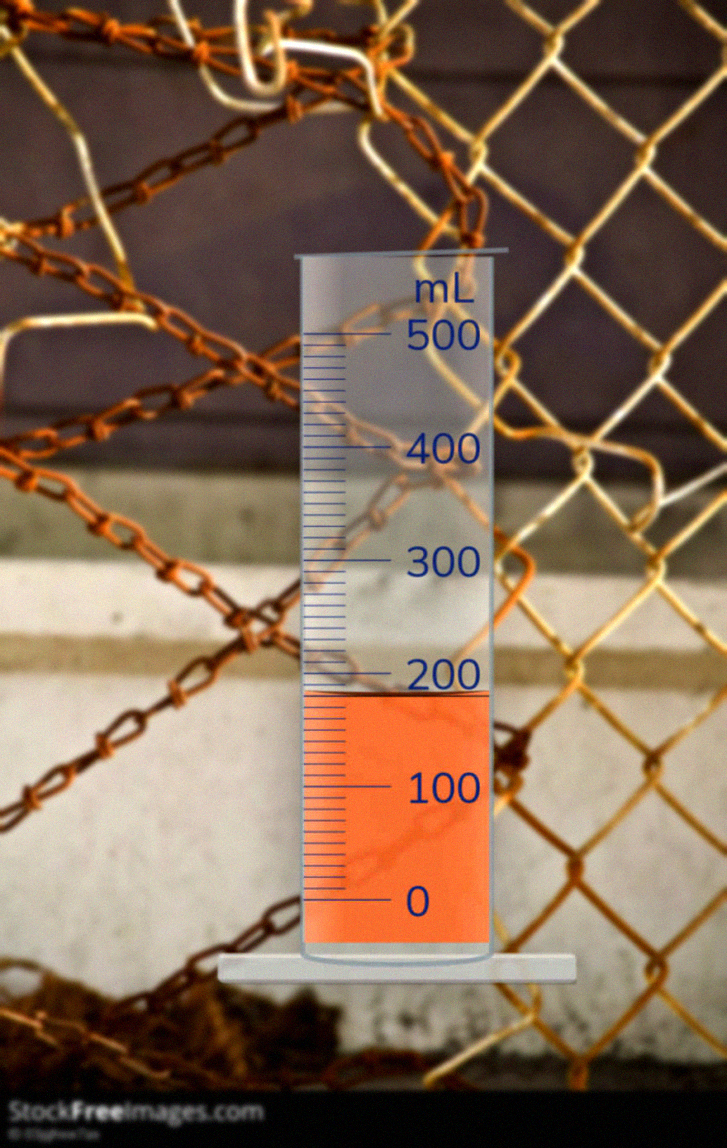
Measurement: 180 mL
